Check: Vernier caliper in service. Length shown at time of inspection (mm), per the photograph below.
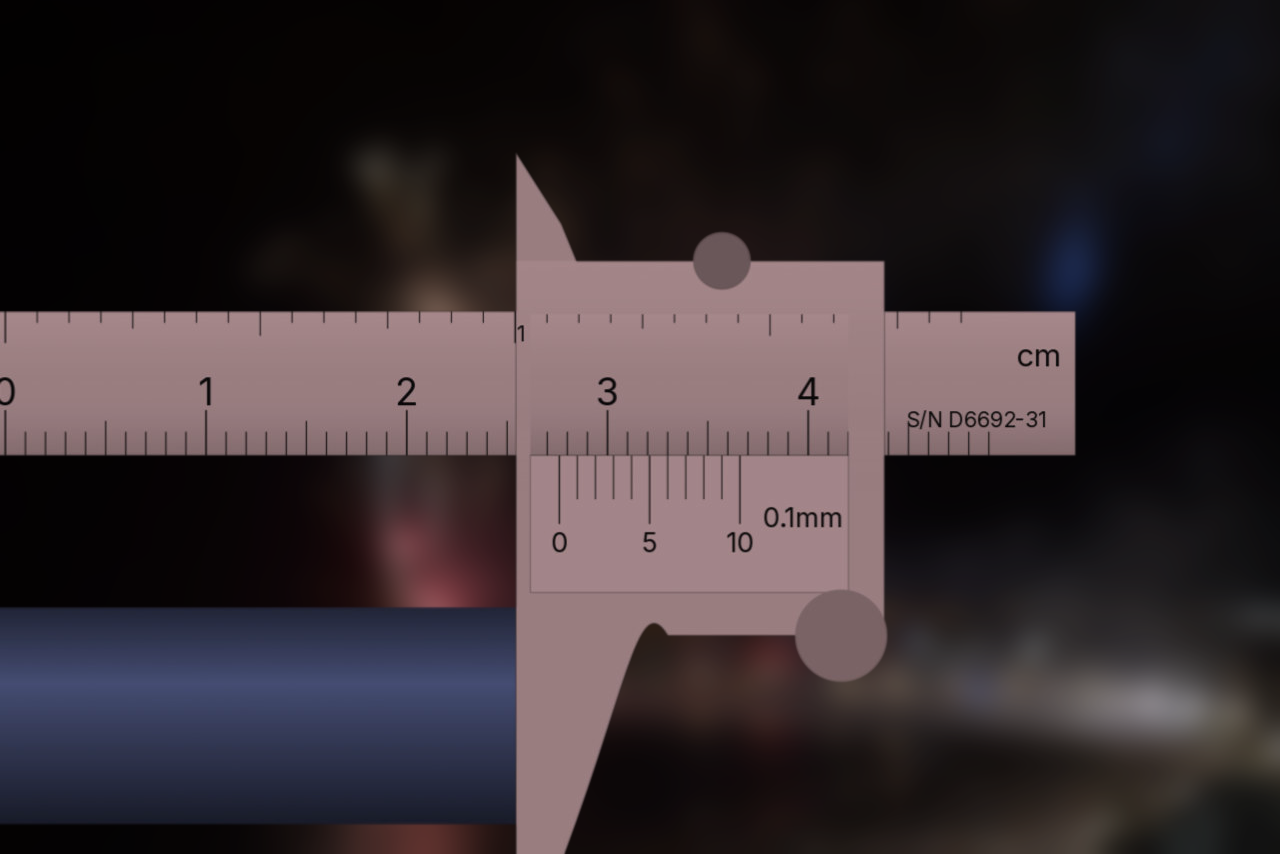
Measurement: 27.6 mm
